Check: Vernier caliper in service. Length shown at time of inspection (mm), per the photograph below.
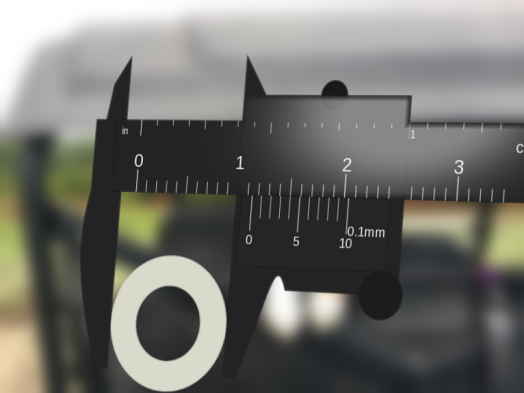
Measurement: 11.4 mm
